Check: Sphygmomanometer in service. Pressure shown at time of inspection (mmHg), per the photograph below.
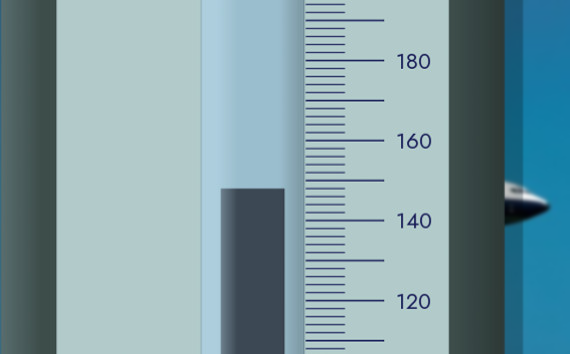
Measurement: 148 mmHg
